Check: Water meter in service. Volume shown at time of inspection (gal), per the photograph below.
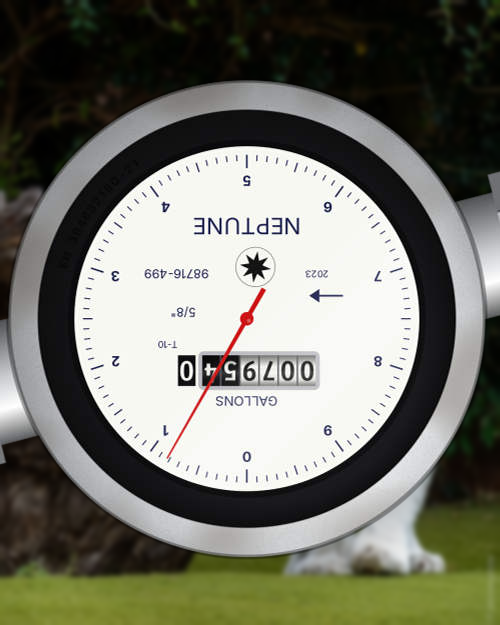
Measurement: 79540.8 gal
